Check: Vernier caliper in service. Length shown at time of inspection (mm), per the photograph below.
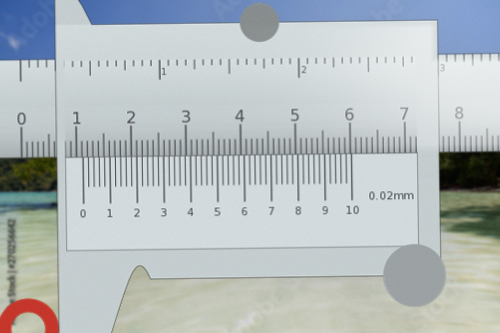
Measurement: 11.2 mm
